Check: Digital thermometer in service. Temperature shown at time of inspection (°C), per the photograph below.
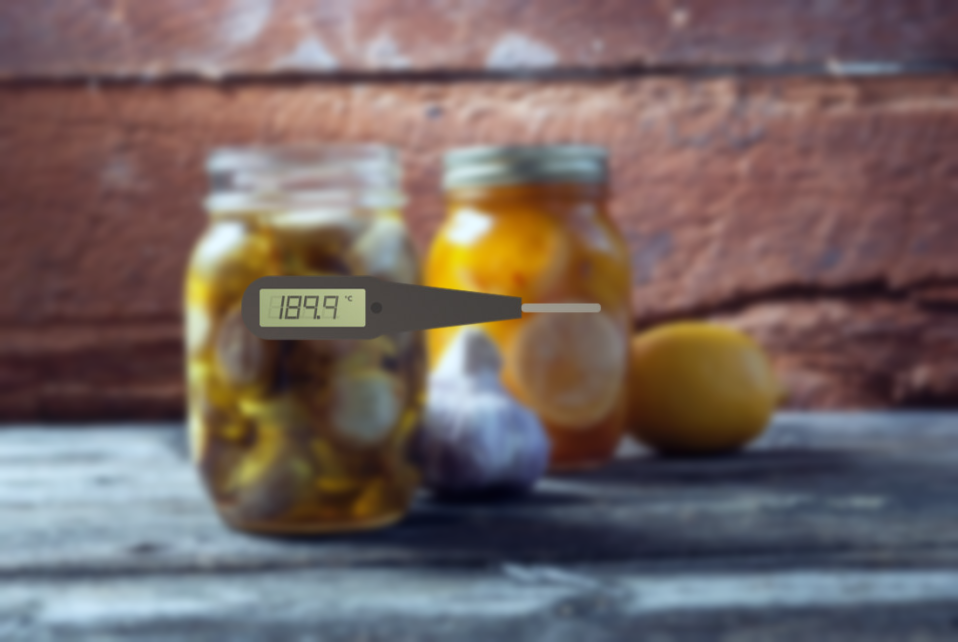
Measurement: 189.9 °C
